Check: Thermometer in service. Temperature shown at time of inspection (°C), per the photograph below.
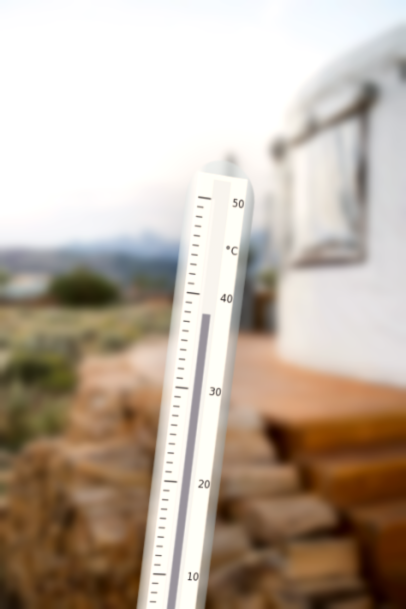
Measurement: 38 °C
